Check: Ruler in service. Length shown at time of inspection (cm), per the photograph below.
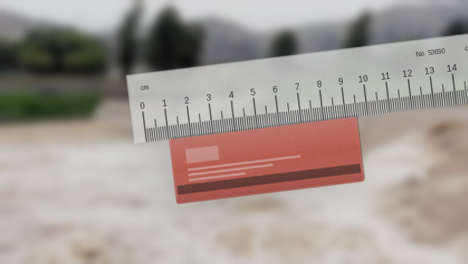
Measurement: 8.5 cm
